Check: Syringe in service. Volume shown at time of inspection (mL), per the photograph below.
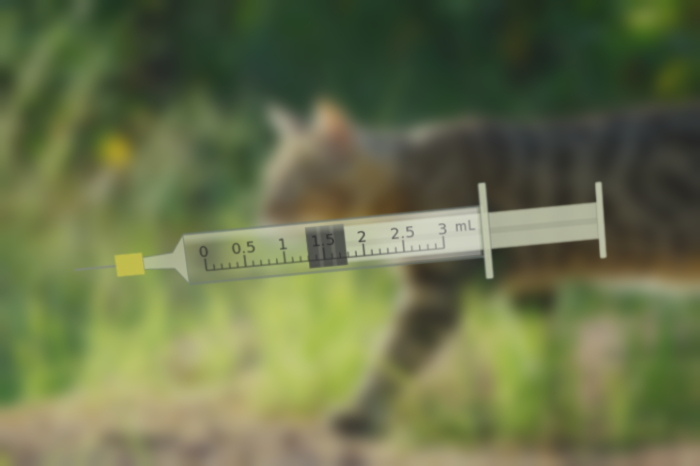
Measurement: 1.3 mL
